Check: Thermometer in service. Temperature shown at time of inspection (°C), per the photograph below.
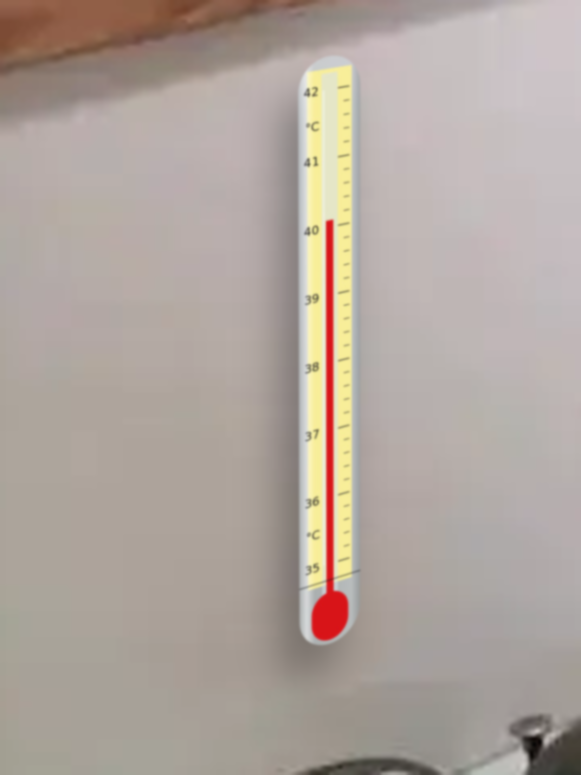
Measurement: 40.1 °C
